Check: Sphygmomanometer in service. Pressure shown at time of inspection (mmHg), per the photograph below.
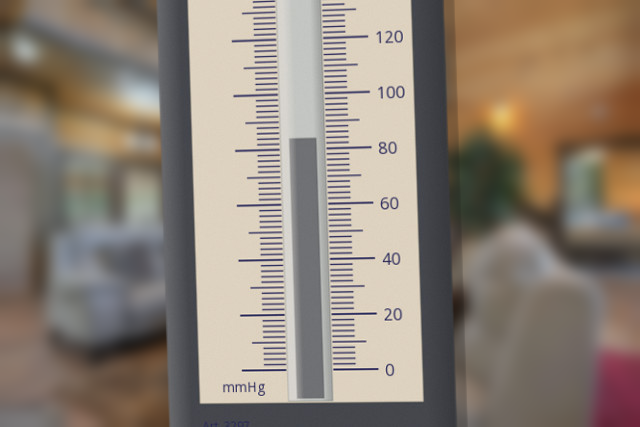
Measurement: 84 mmHg
